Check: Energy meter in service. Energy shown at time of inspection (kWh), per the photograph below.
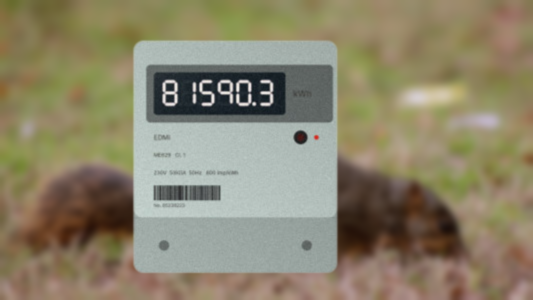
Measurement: 81590.3 kWh
